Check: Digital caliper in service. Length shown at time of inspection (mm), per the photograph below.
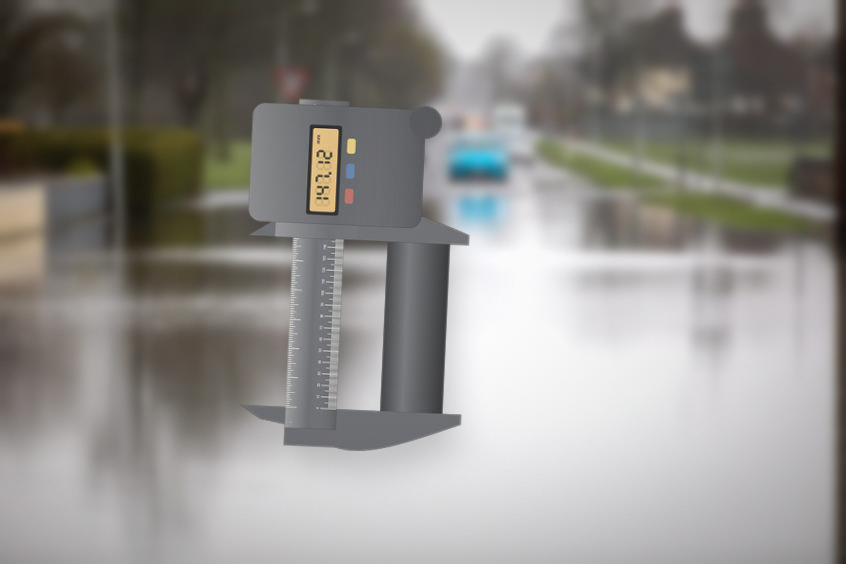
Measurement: 147.12 mm
